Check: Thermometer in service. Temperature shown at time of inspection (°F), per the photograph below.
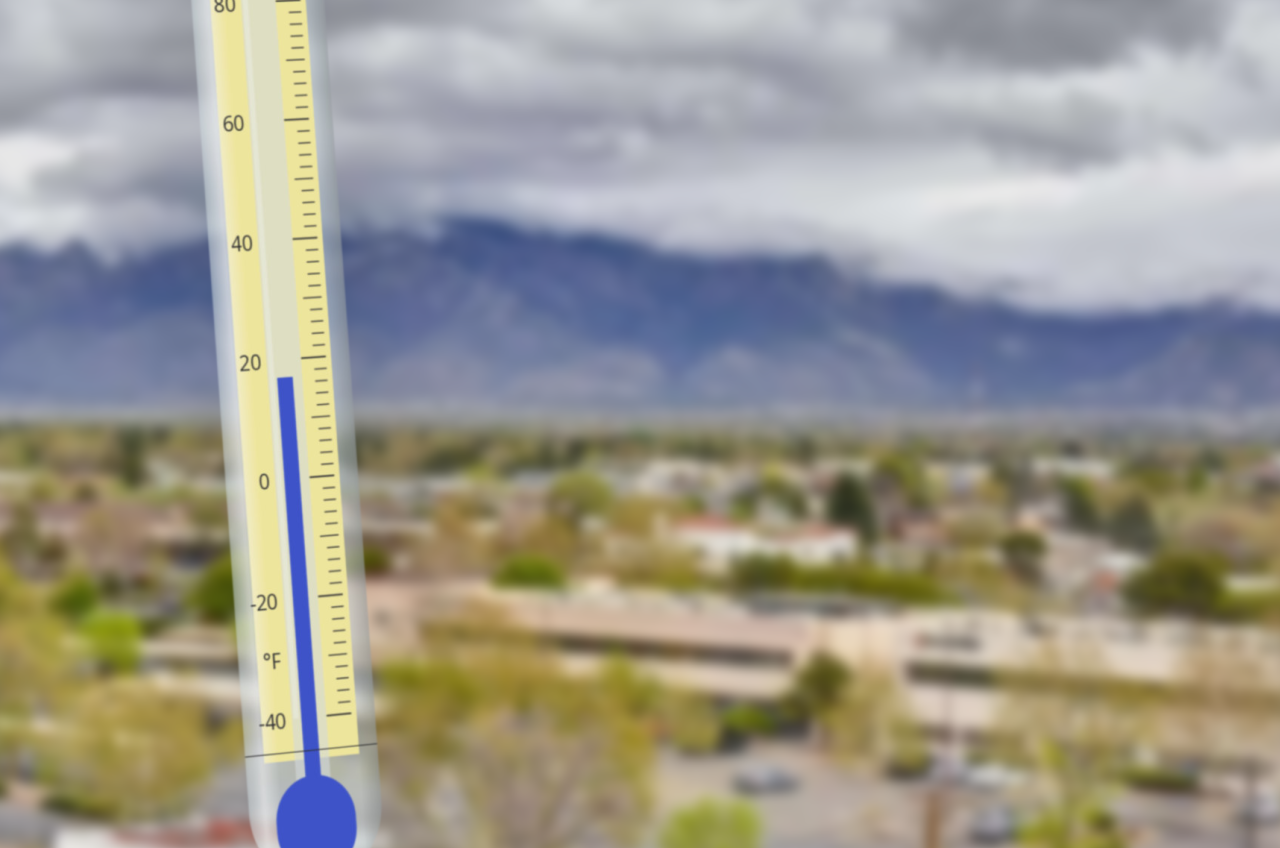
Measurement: 17 °F
